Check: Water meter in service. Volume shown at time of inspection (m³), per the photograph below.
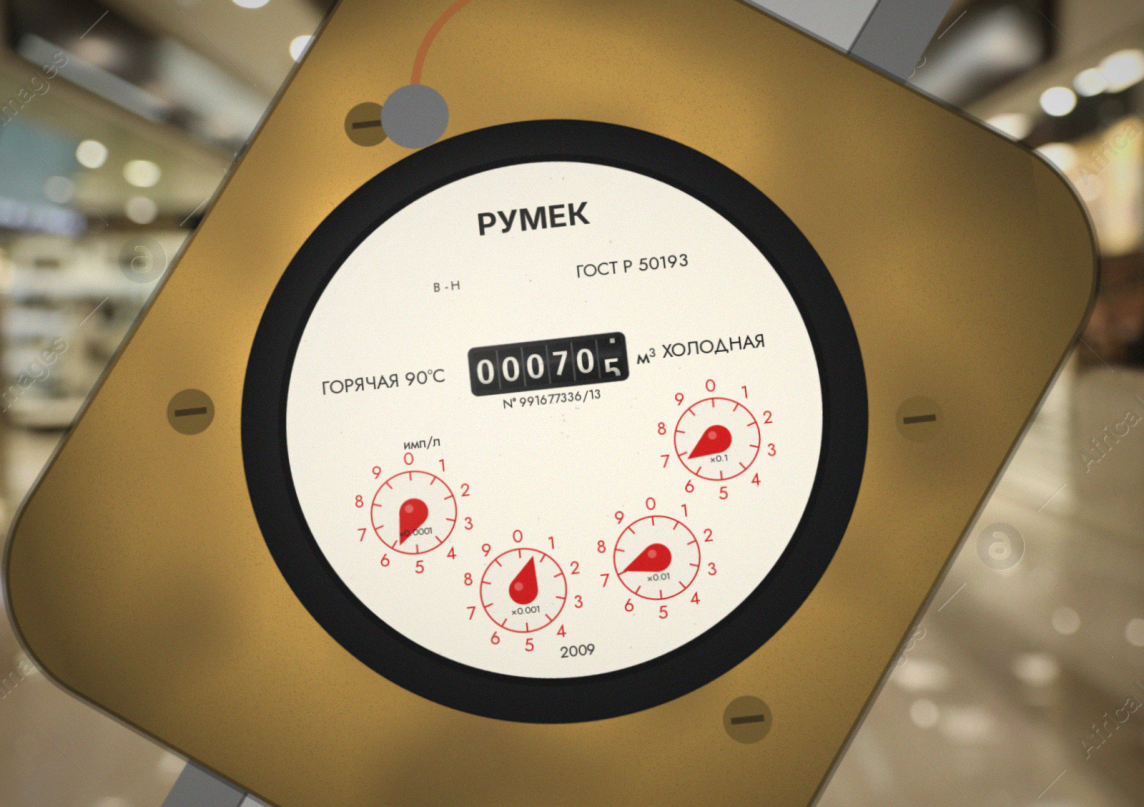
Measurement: 704.6705 m³
